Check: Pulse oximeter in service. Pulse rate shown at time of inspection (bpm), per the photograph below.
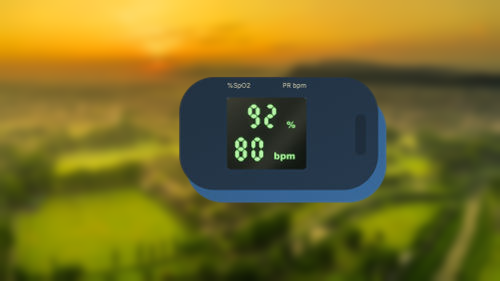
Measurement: 80 bpm
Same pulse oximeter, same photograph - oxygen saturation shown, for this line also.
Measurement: 92 %
